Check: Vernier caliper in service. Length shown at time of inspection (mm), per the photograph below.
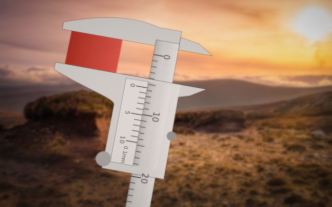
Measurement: 5.6 mm
